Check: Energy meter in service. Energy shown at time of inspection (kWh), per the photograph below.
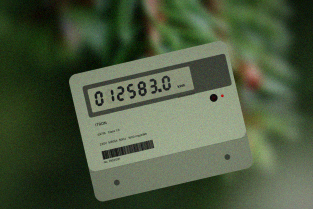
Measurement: 12583.0 kWh
